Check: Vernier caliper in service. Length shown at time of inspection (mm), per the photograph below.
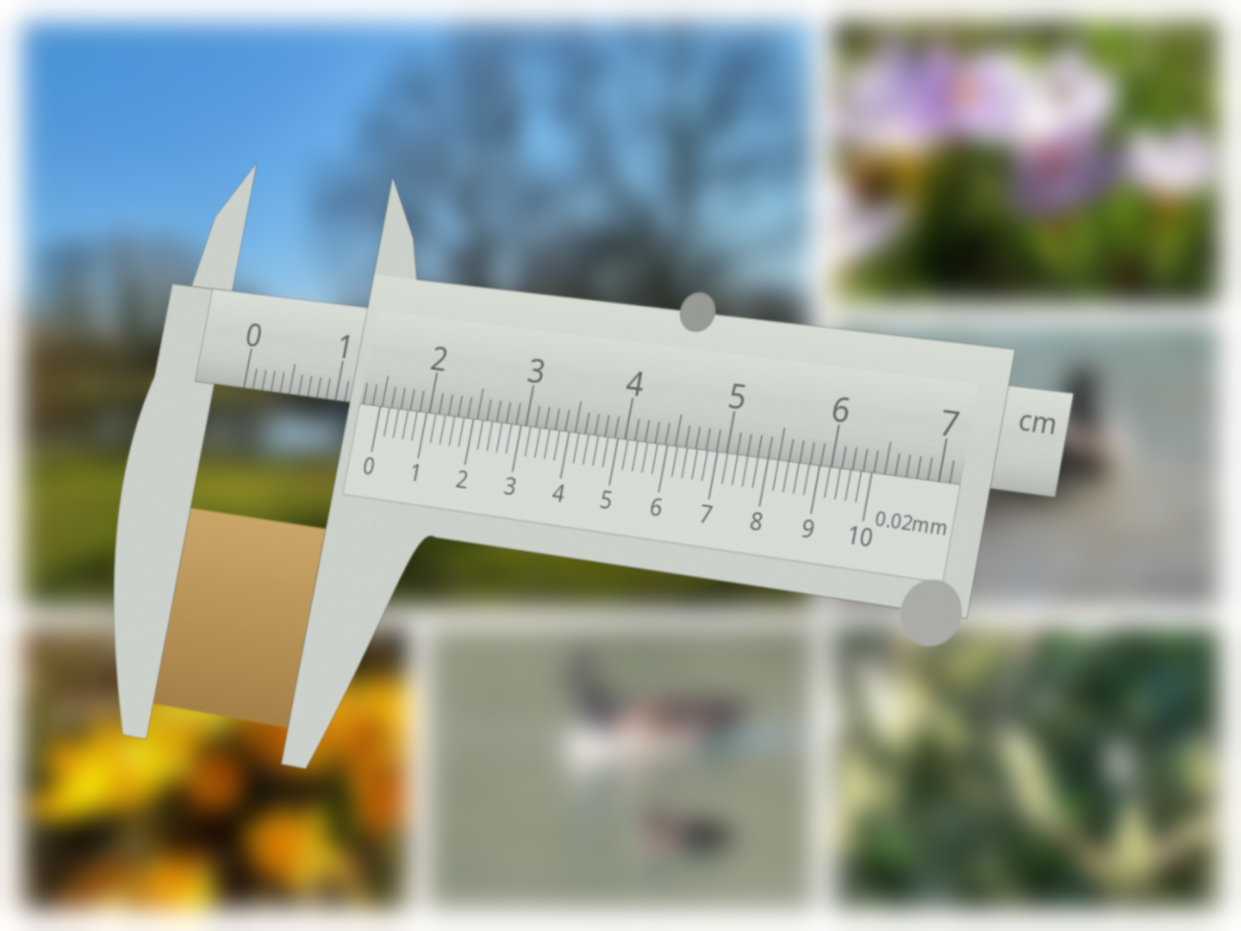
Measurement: 14.8 mm
